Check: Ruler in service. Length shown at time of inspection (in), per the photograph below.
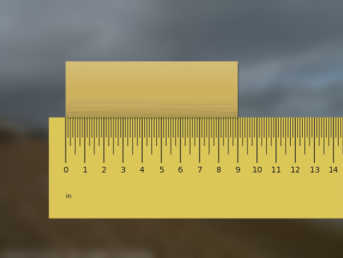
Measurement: 9 in
